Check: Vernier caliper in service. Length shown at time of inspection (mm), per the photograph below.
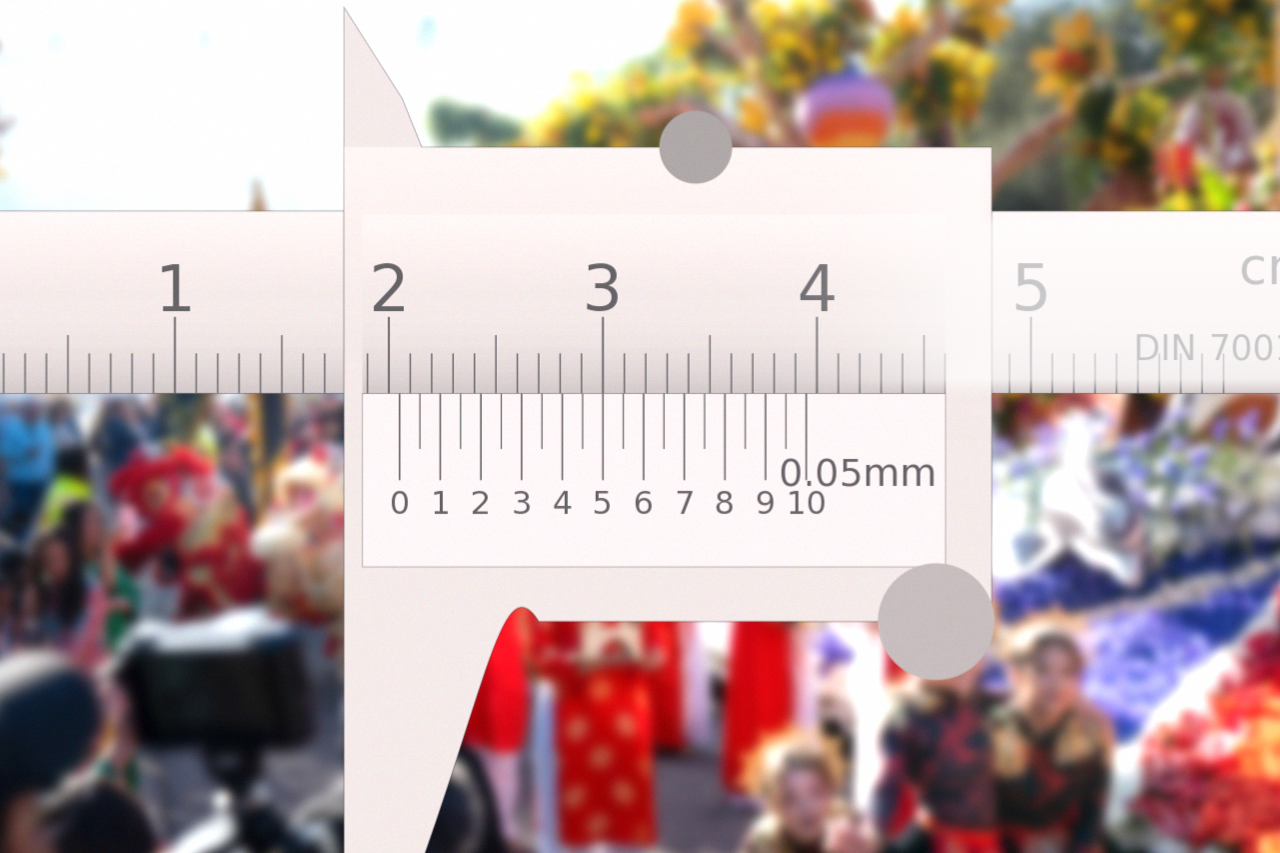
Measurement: 20.5 mm
